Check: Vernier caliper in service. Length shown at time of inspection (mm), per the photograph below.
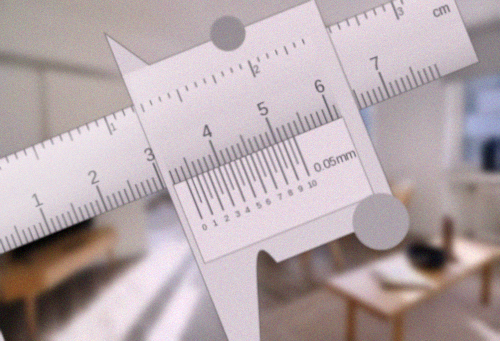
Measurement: 34.0 mm
